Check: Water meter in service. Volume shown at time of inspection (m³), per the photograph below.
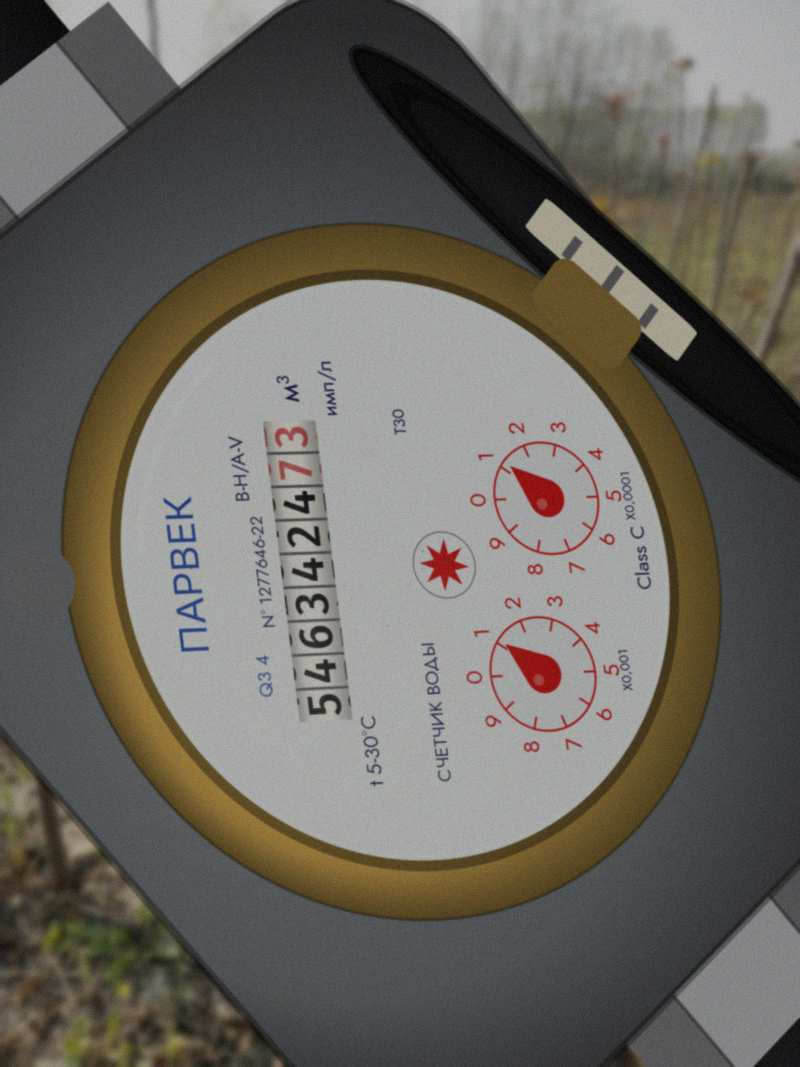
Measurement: 5463424.7311 m³
